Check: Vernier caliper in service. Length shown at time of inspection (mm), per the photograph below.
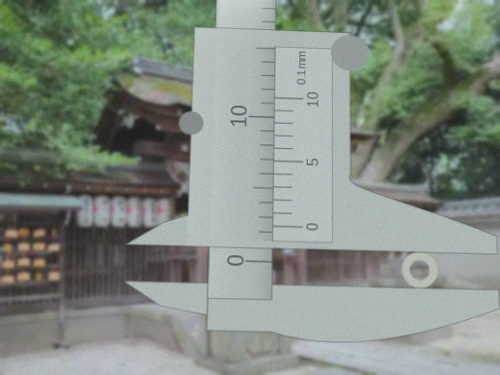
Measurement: 2.4 mm
